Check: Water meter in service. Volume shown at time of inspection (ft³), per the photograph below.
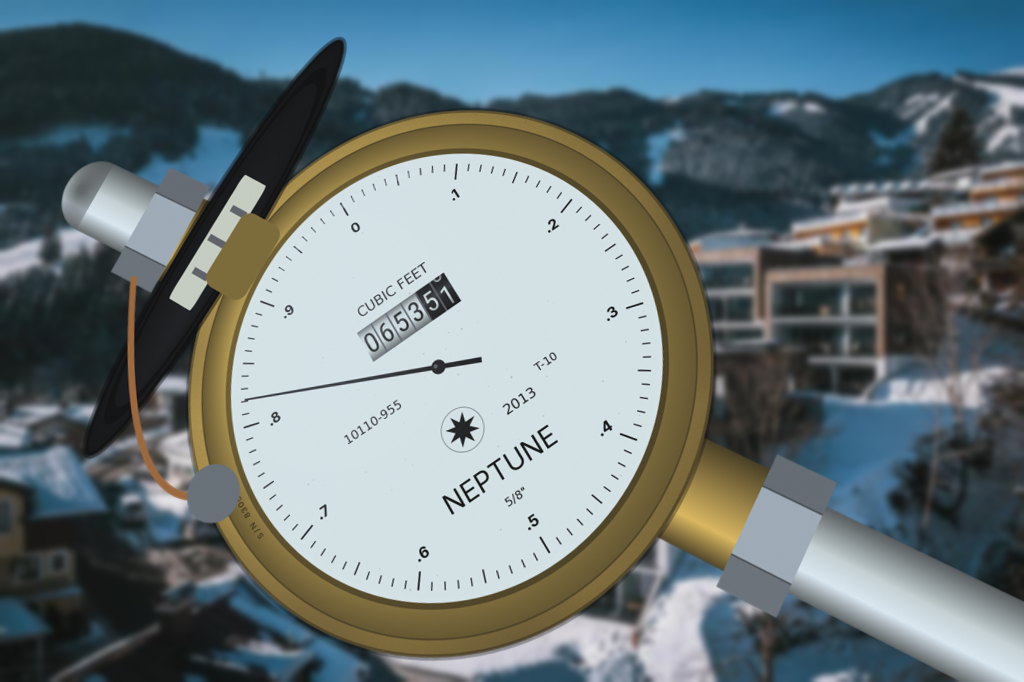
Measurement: 65350.82 ft³
